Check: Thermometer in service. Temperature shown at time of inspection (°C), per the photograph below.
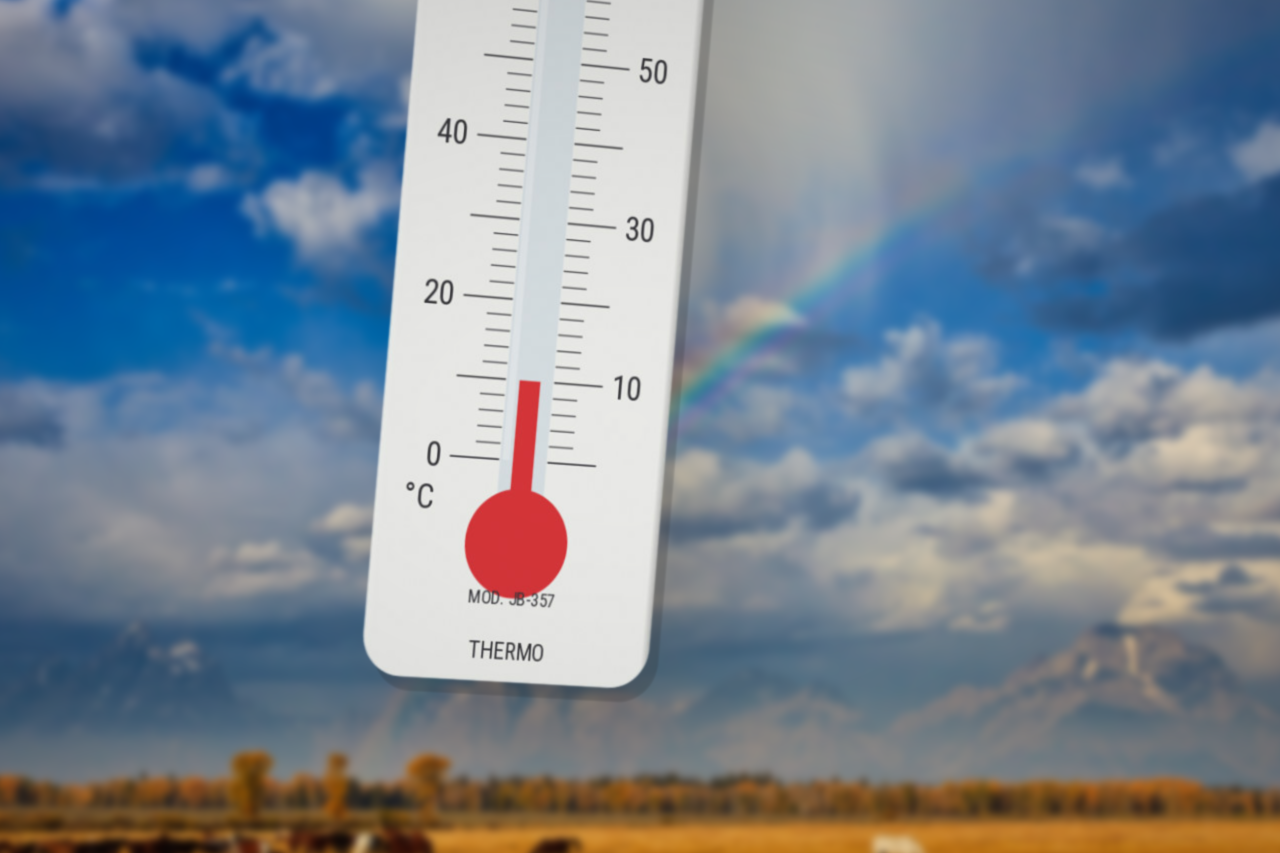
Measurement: 10 °C
